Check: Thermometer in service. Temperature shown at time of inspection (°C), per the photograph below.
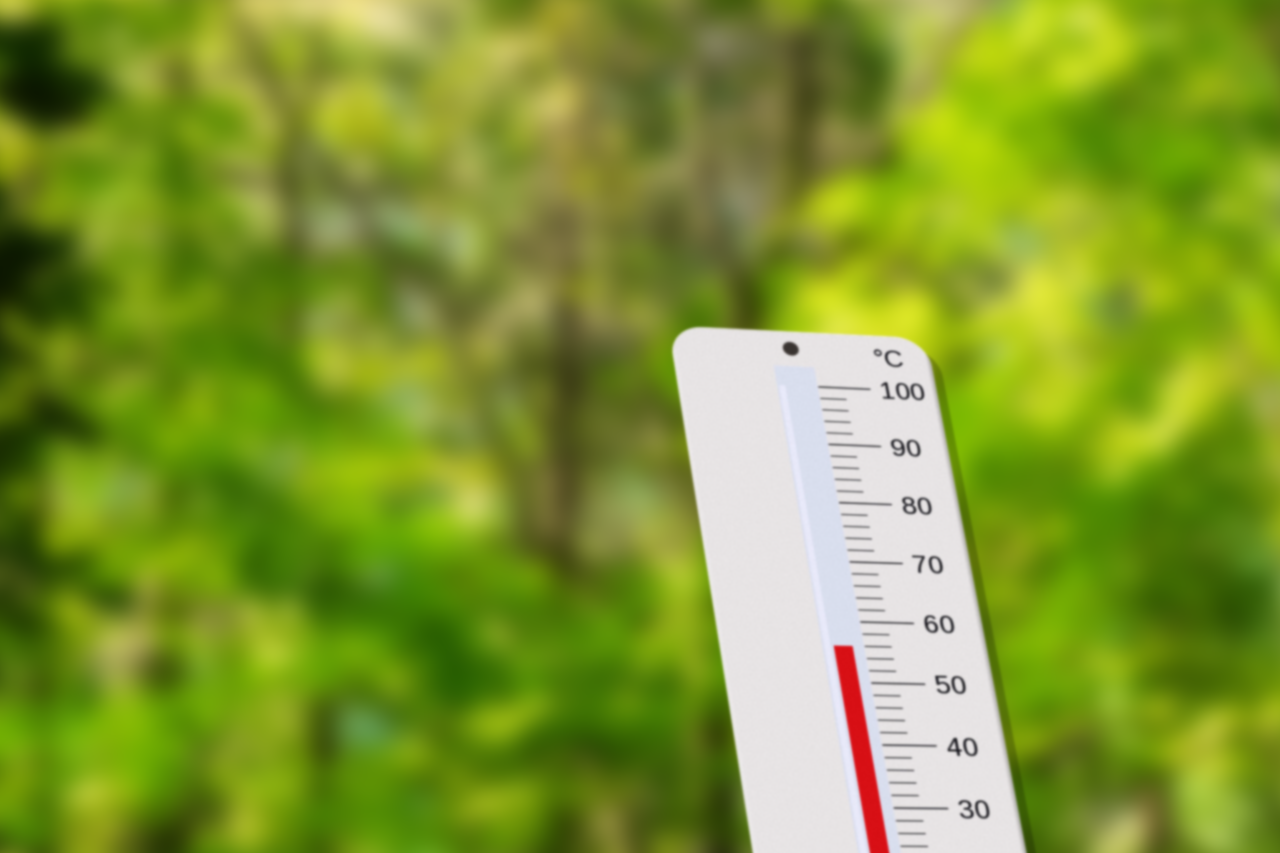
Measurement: 56 °C
